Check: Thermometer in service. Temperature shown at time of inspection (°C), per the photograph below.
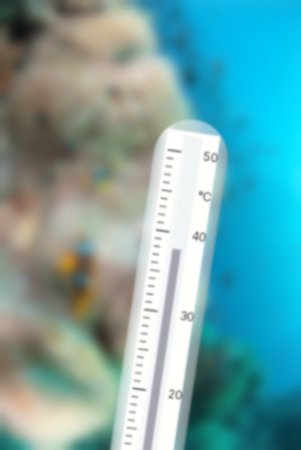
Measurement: 38 °C
